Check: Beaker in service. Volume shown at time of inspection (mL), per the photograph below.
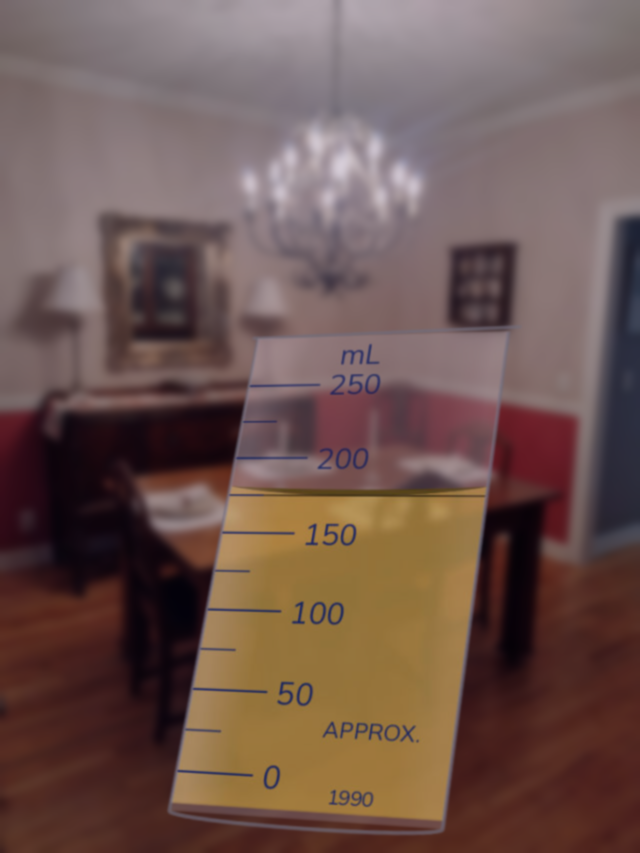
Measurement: 175 mL
